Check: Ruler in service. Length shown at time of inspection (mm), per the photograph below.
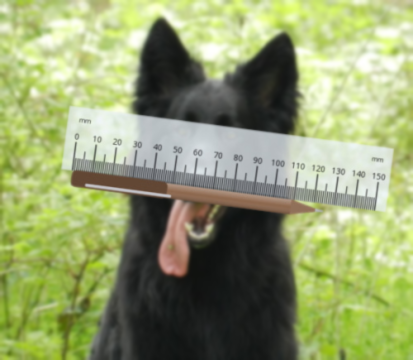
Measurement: 125 mm
